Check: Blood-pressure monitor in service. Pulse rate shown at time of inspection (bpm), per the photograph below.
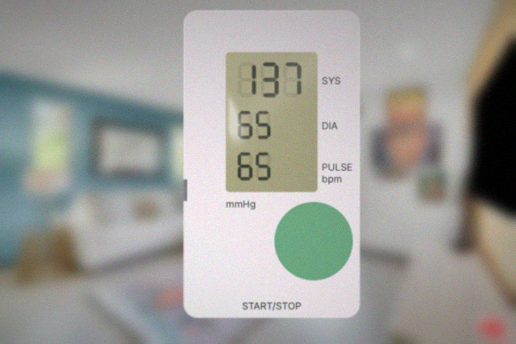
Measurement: 65 bpm
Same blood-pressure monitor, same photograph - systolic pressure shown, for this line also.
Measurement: 137 mmHg
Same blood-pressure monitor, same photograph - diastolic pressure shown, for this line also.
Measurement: 65 mmHg
